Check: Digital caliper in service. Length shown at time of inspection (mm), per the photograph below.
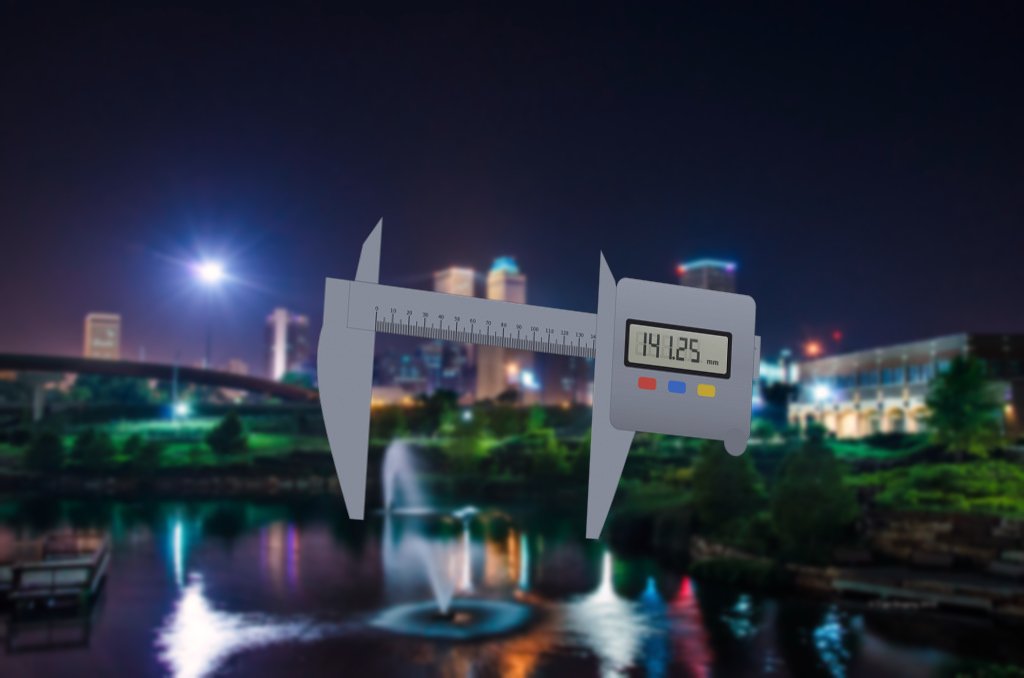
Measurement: 141.25 mm
